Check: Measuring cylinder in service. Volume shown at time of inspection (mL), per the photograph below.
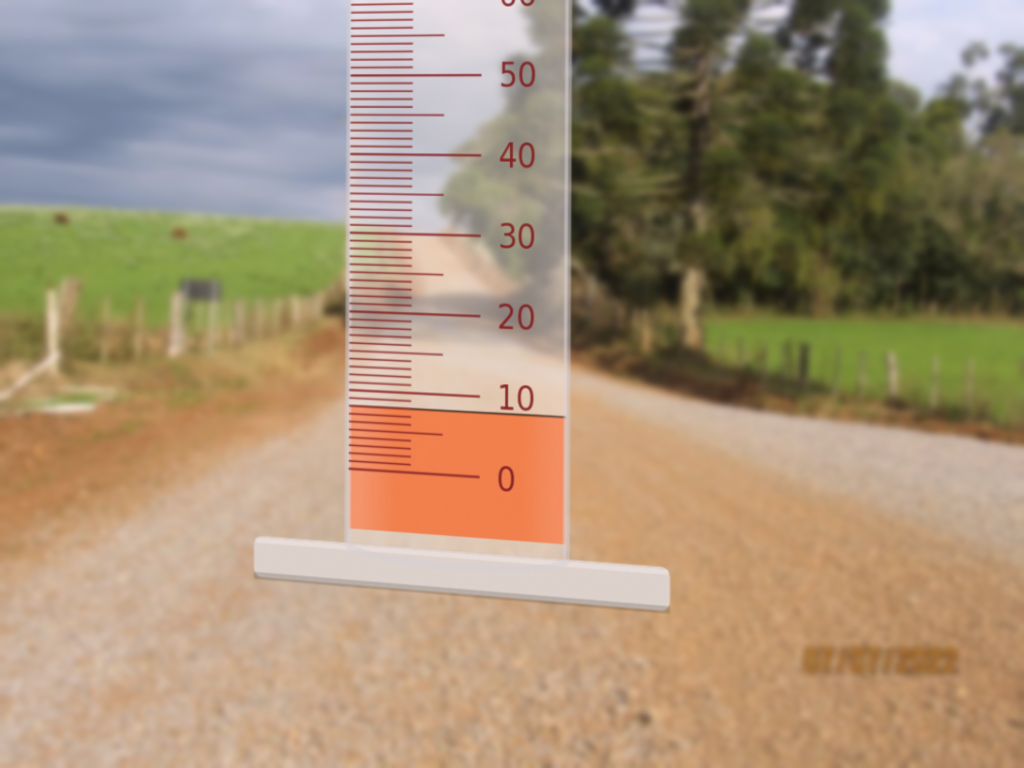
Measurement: 8 mL
